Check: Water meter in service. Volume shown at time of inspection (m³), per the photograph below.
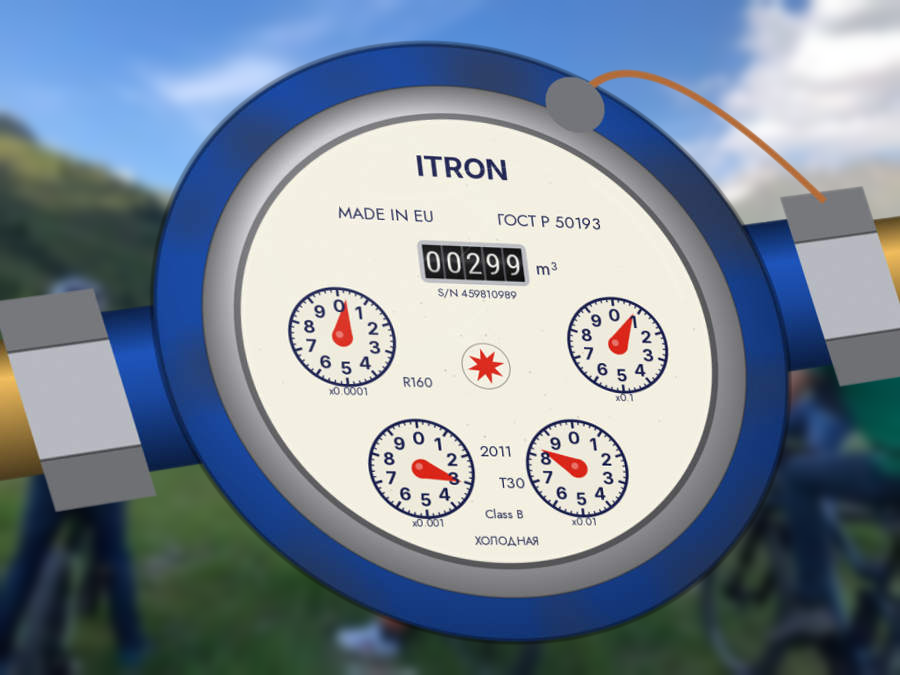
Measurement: 299.0830 m³
